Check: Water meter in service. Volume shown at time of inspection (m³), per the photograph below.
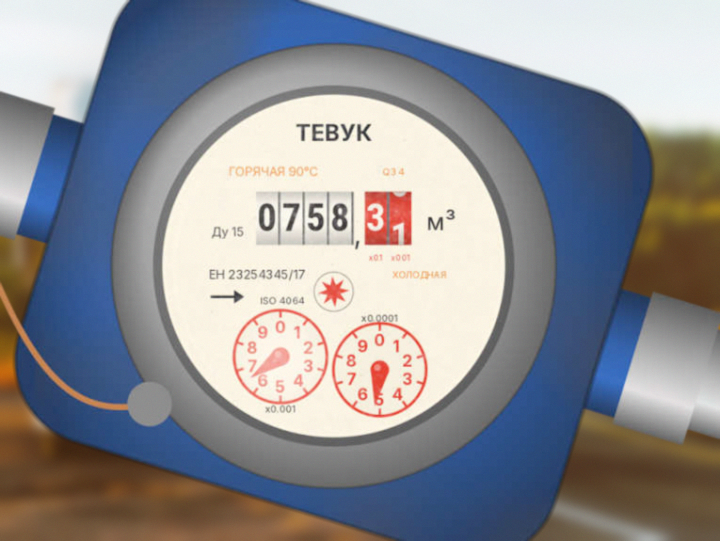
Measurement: 758.3065 m³
